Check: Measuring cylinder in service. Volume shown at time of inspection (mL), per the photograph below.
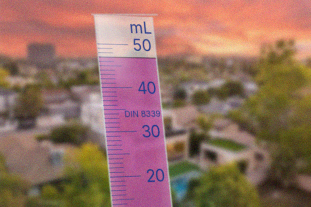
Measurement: 47 mL
